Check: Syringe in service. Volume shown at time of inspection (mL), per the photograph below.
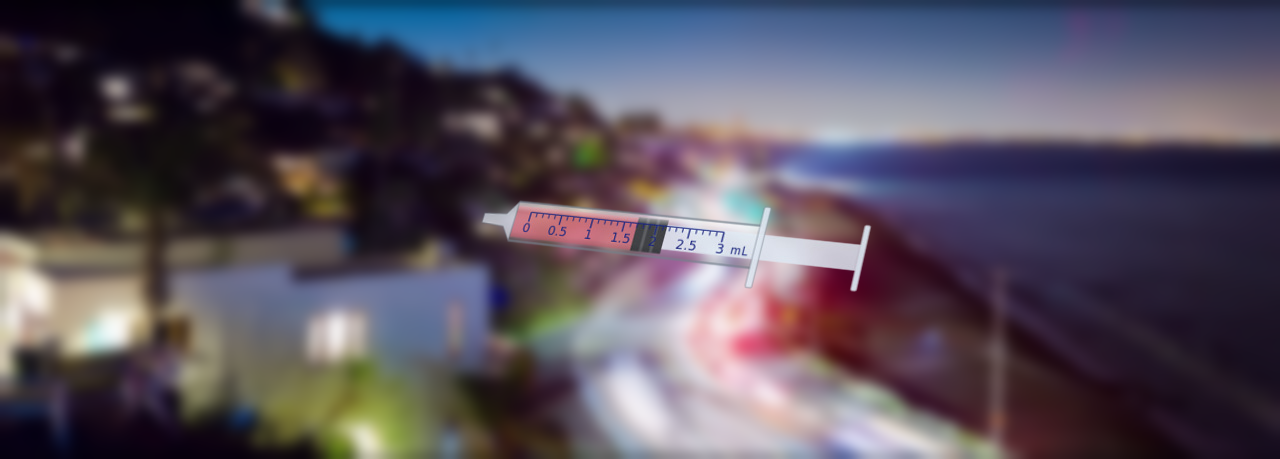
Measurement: 1.7 mL
